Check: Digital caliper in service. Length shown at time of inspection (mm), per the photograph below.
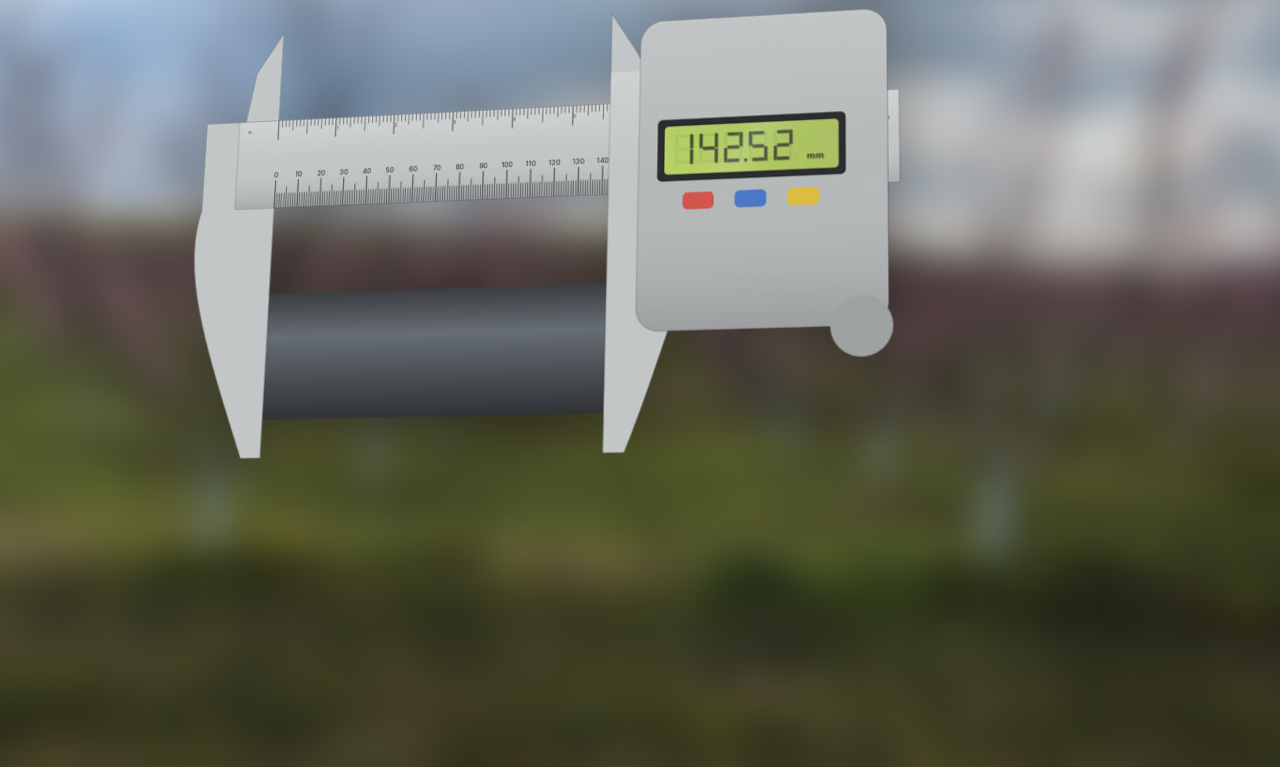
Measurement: 142.52 mm
